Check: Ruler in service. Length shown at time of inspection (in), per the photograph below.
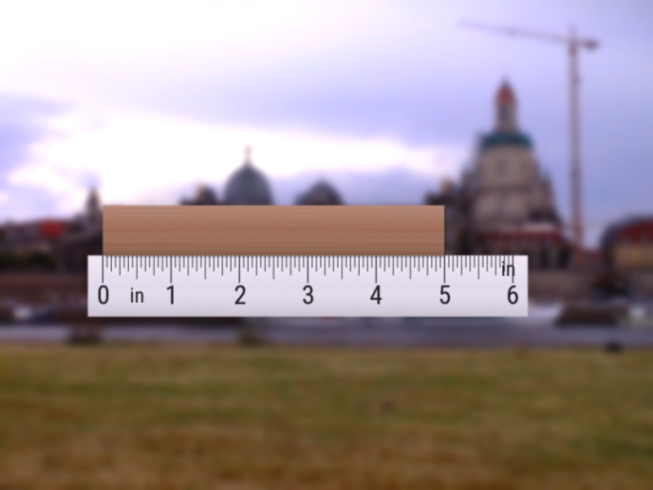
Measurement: 5 in
